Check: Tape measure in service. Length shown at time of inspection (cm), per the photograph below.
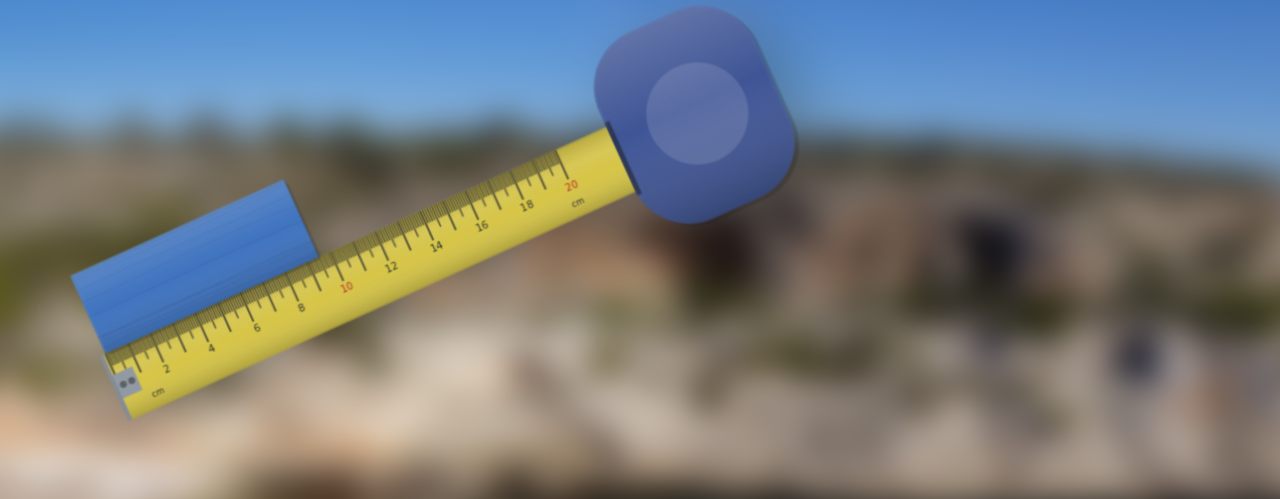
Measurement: 9.5 cm
